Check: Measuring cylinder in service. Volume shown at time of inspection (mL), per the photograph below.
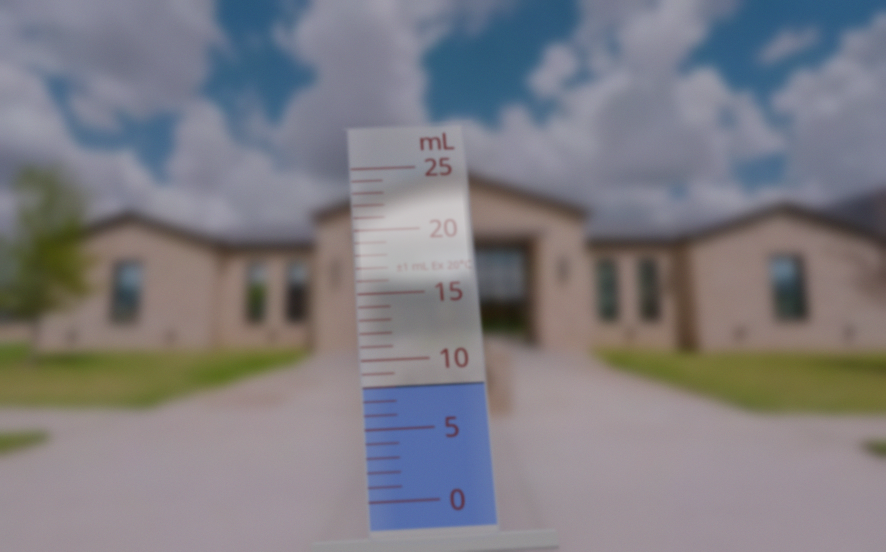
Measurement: 8 mL
